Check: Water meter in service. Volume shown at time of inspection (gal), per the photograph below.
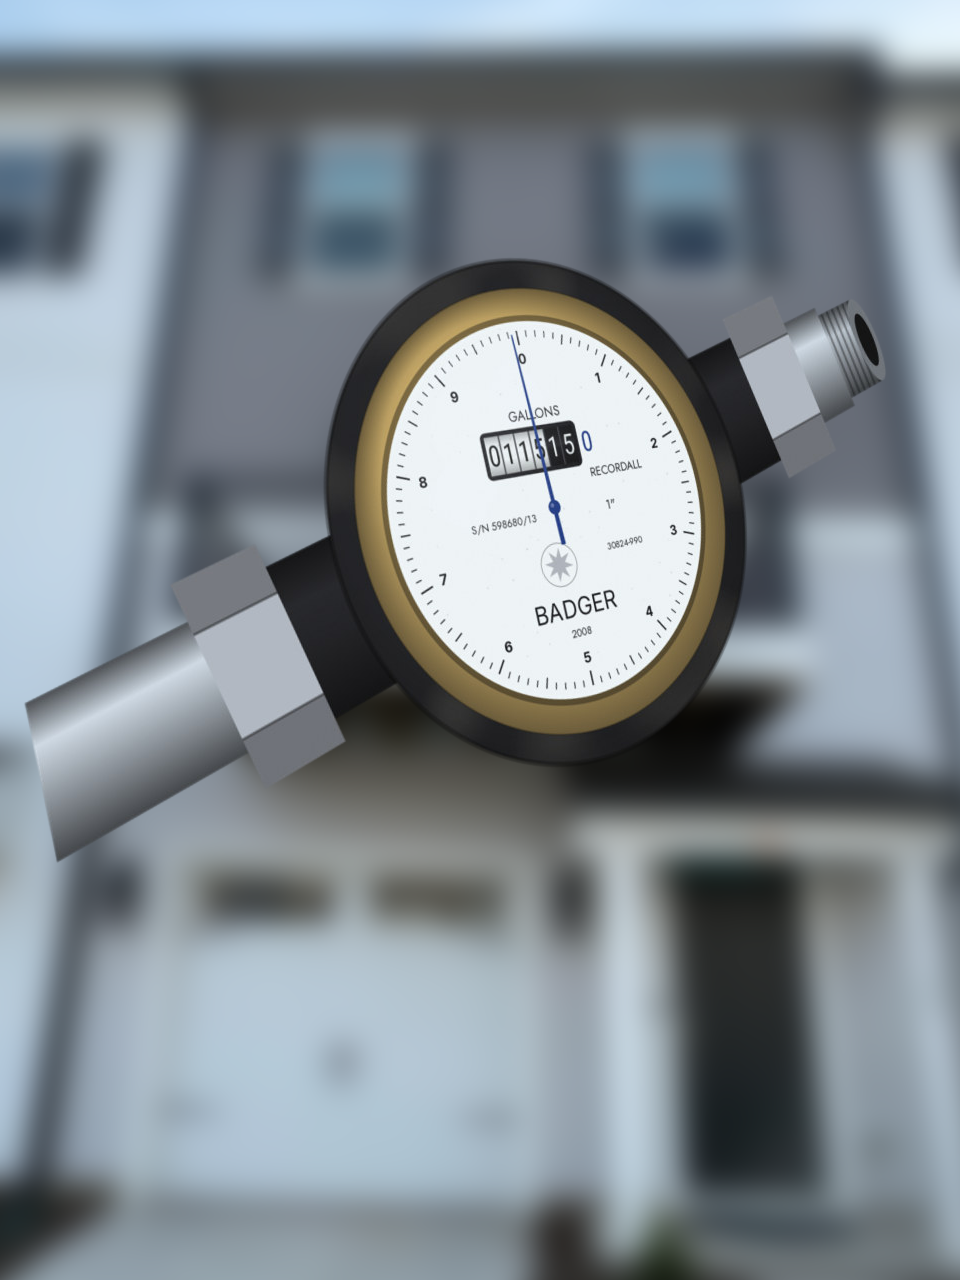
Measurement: 115149.9 gal
